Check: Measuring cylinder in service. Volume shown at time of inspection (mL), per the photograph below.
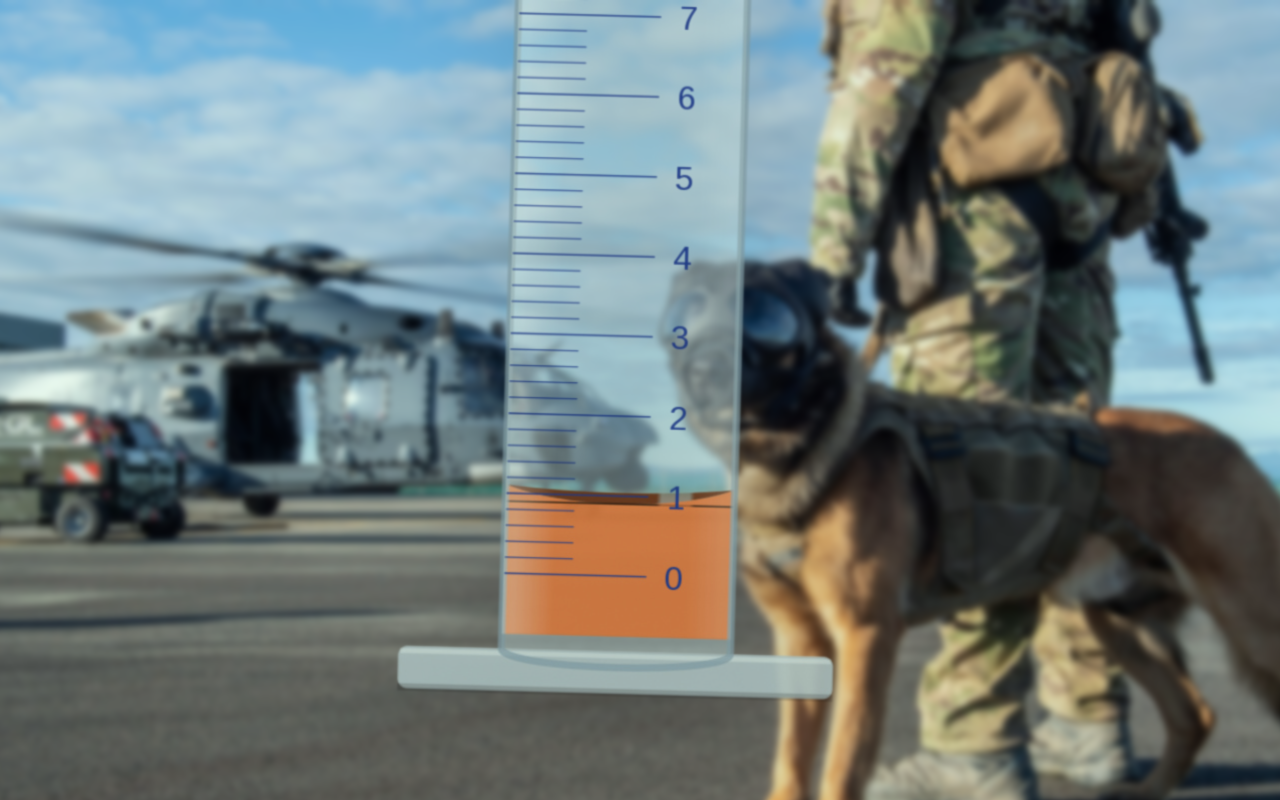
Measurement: 0.9 mL
